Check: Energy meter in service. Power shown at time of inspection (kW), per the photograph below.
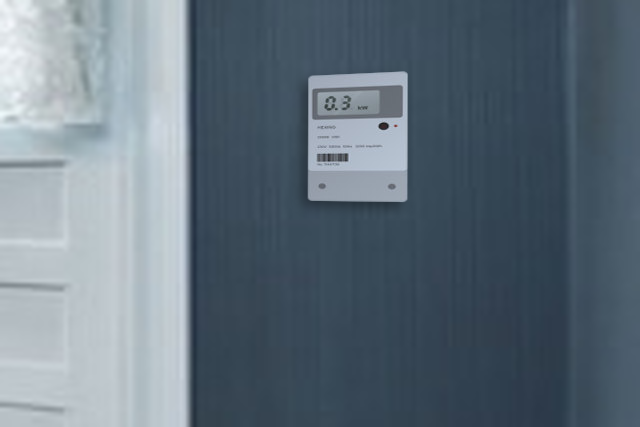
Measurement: 0.3 kW
